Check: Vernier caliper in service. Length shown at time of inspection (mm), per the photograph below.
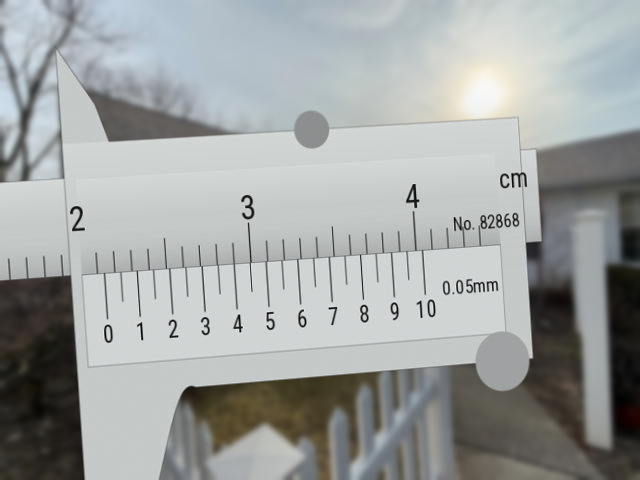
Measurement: 21.4 mm
